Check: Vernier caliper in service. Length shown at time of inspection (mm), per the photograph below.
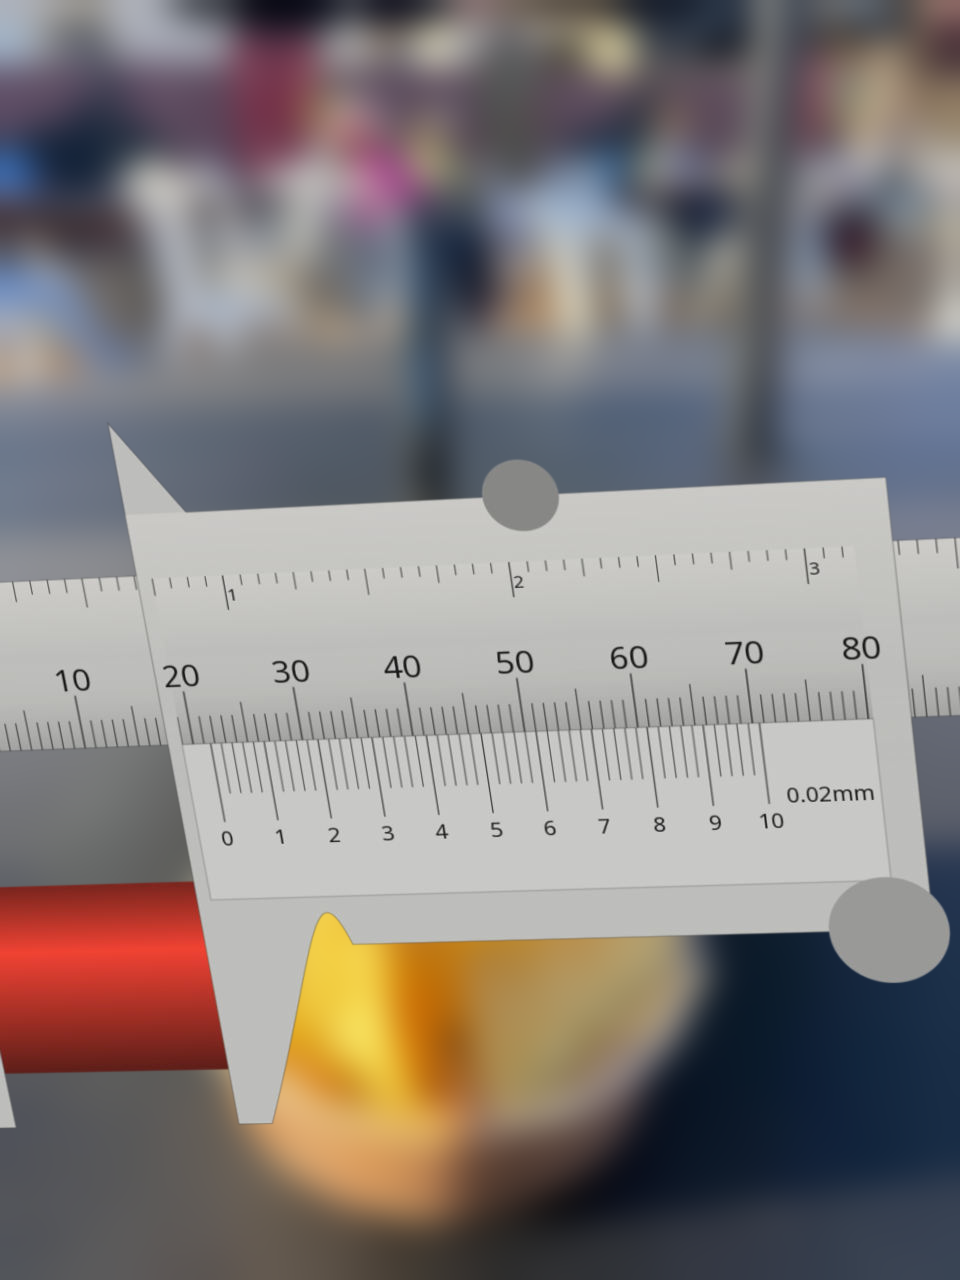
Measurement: 21.6 mm
